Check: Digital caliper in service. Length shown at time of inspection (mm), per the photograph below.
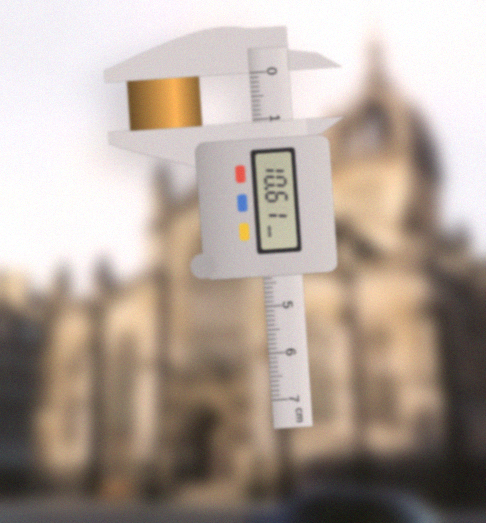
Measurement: 10.61 mm
